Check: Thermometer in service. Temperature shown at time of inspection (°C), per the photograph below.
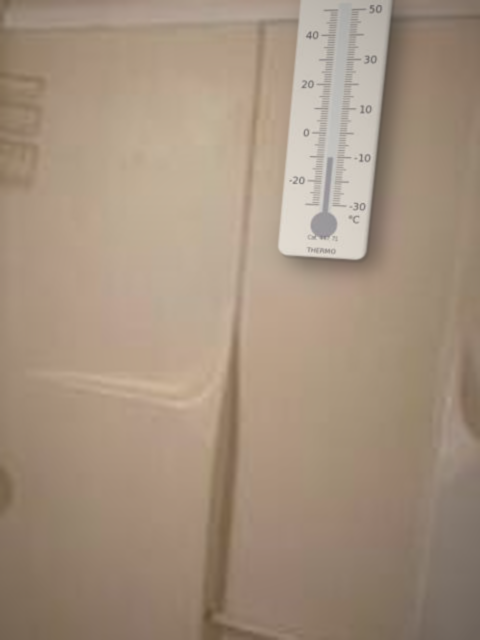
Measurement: -10 °C
